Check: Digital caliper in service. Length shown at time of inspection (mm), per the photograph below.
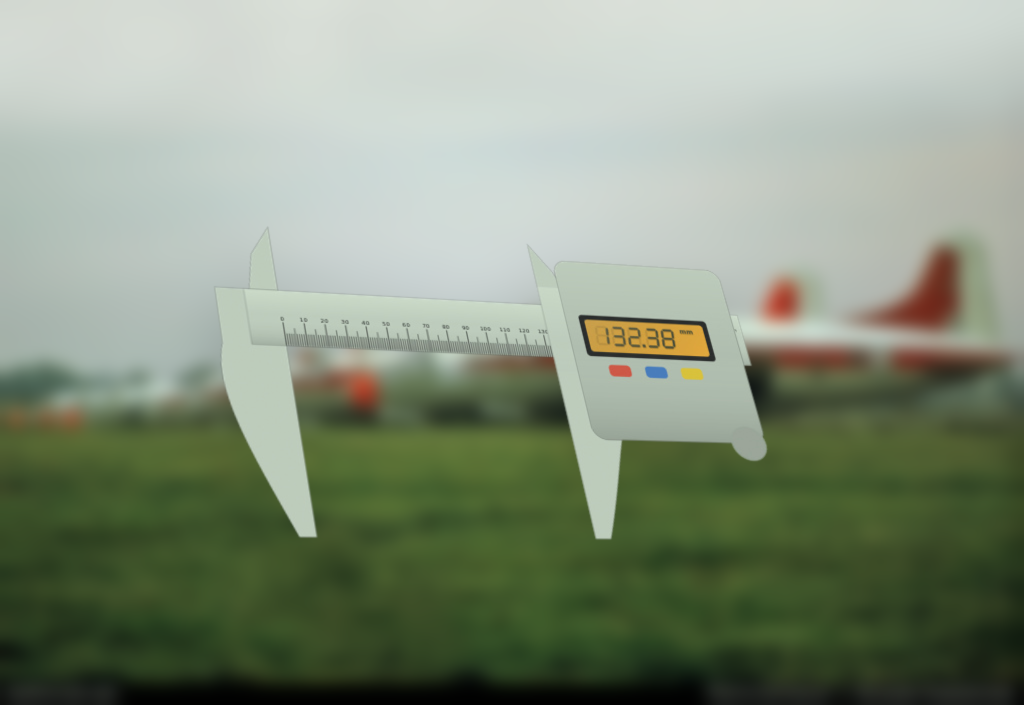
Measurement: 132.38 mm
